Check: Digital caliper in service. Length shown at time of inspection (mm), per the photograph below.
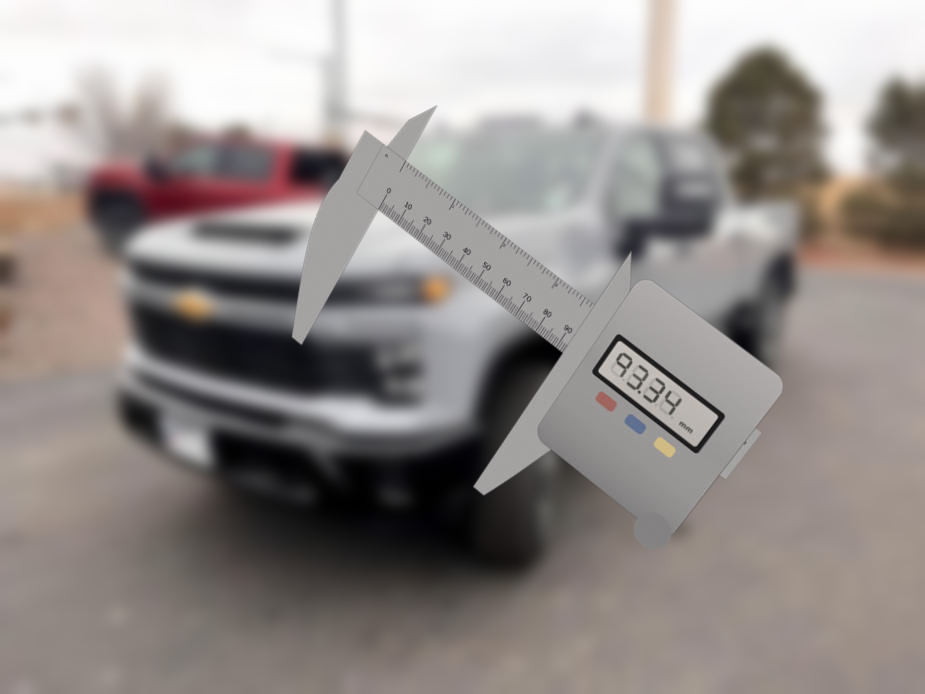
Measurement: 93.34 mm
